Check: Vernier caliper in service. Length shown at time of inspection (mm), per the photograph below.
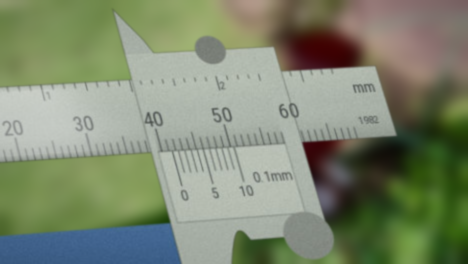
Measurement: 41.5 mm
